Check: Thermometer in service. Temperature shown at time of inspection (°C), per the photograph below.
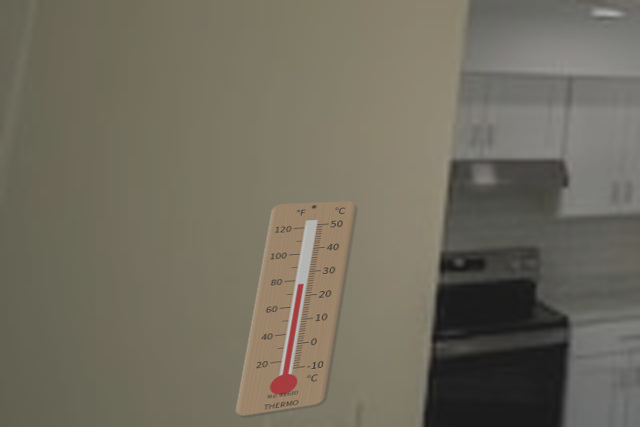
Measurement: 25 °C
